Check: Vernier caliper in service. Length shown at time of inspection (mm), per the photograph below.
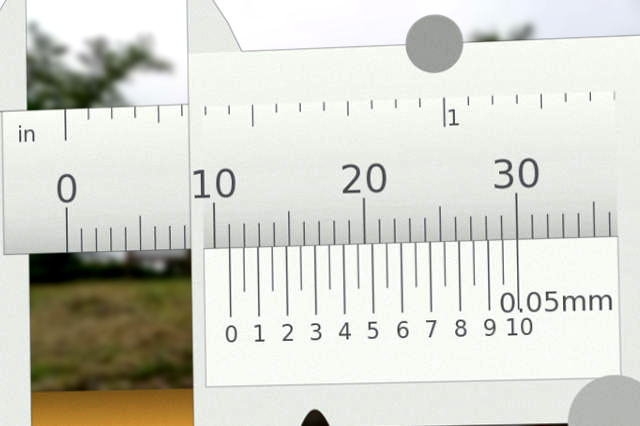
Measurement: 11.0 mm
